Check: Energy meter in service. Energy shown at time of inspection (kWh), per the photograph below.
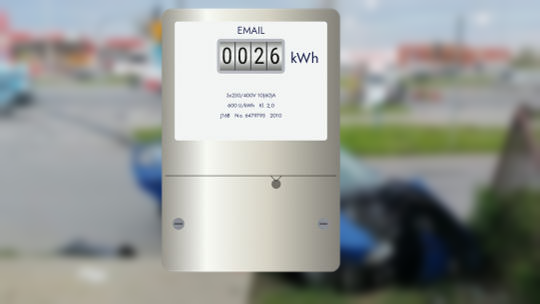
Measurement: 26 kWh
